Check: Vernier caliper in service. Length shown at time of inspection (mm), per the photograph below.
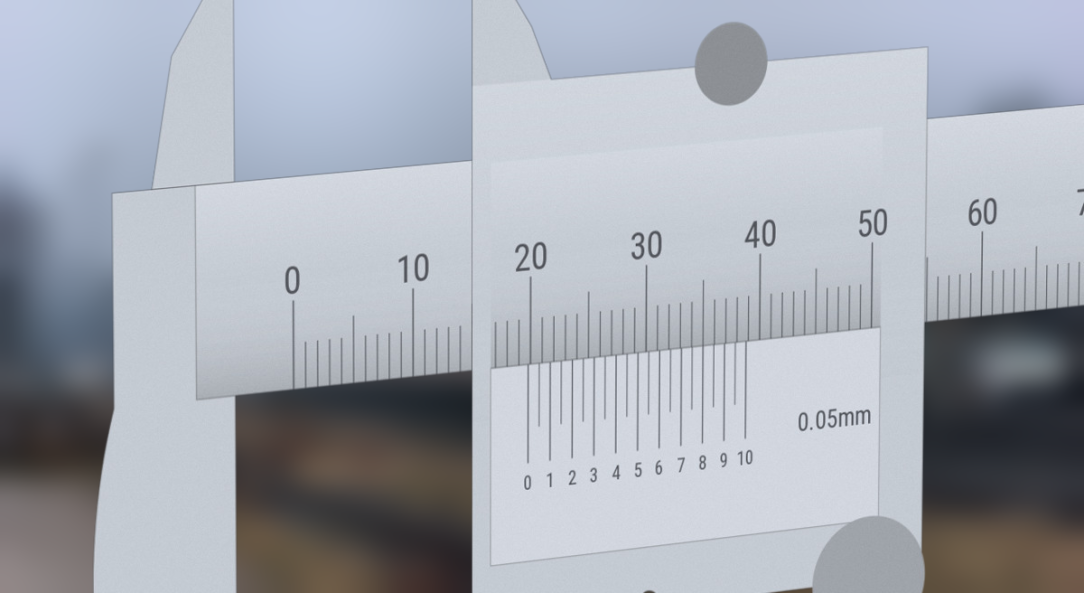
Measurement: 19.8 mm
